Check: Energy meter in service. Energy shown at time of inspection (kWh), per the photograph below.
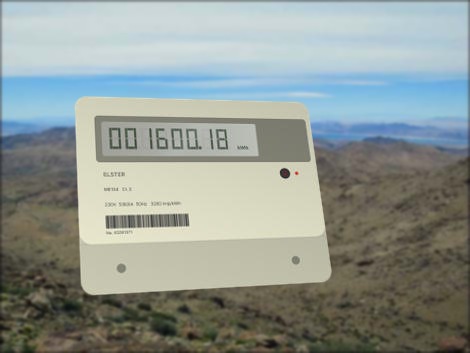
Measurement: 1600.18 kWh
